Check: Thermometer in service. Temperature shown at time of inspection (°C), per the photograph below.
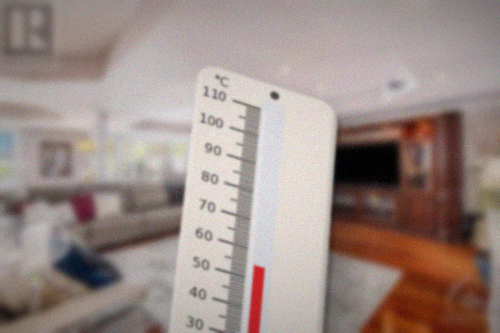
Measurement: 55 °C
